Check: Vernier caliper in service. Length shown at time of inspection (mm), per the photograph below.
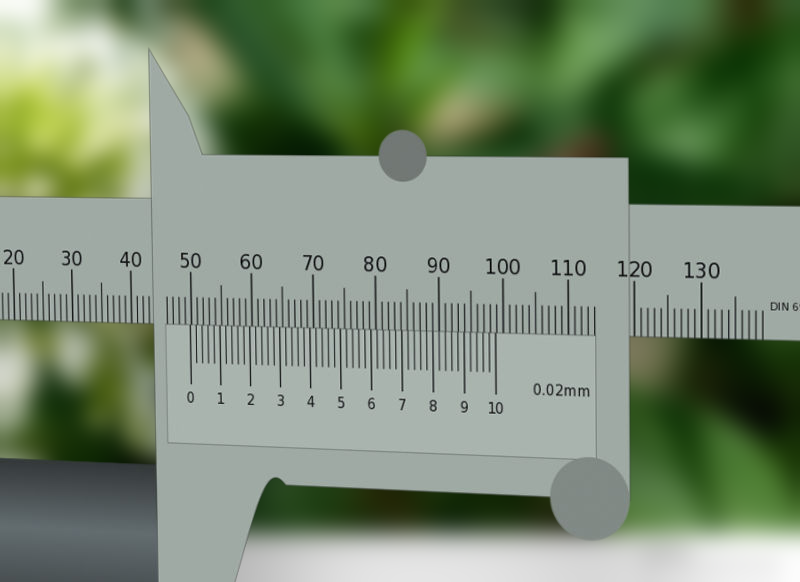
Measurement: 49.8 mm
